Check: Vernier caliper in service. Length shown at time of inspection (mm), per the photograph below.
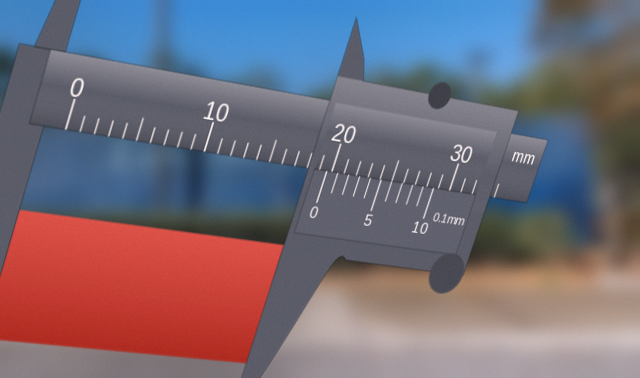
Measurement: 19.6 mm
